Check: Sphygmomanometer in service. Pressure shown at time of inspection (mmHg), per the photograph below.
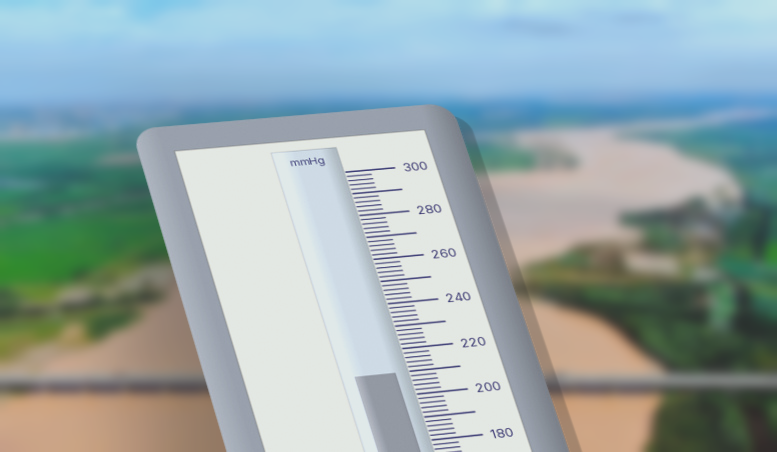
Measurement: 210 mmHg
